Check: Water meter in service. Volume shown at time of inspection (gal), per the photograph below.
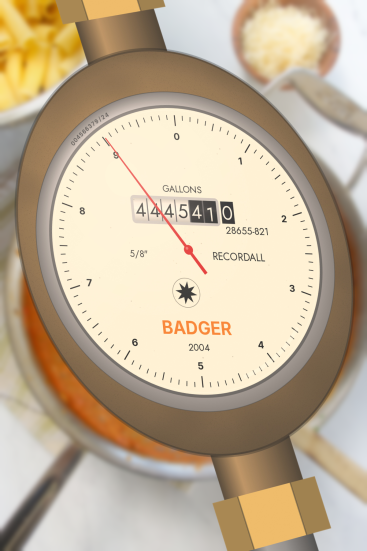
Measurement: 4445409.0 gal
